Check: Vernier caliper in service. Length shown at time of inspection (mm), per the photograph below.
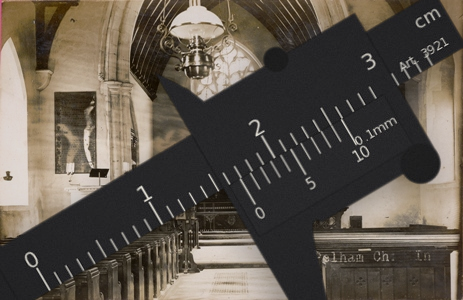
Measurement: 16.9 mm
